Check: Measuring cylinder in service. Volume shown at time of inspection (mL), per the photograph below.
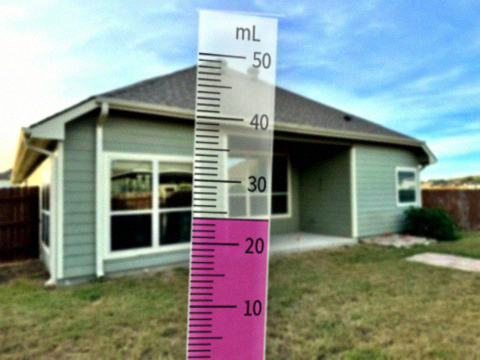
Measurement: 24 mL
